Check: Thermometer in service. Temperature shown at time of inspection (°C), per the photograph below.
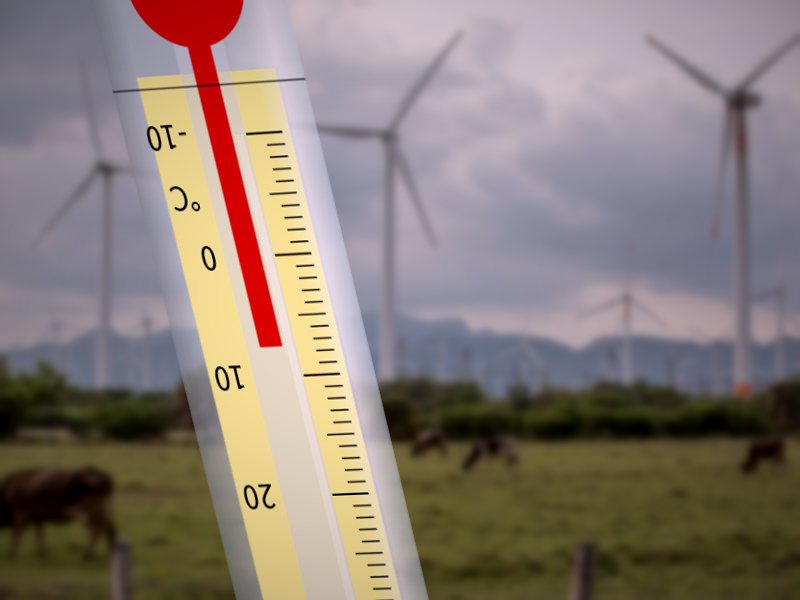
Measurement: 7.5 °C
